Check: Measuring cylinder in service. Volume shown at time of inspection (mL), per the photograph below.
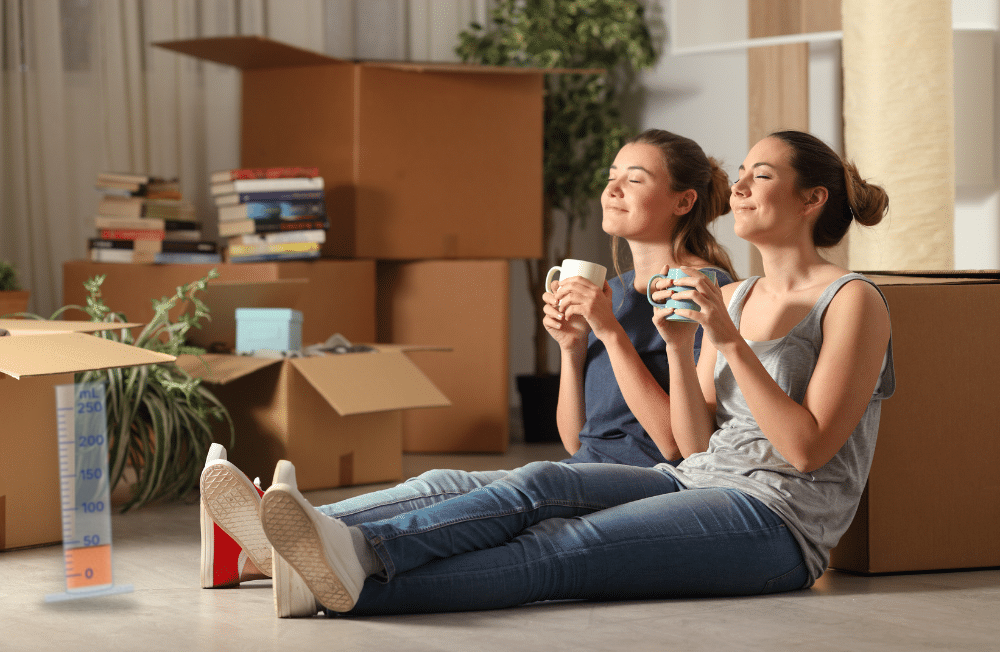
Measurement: 40 mL
